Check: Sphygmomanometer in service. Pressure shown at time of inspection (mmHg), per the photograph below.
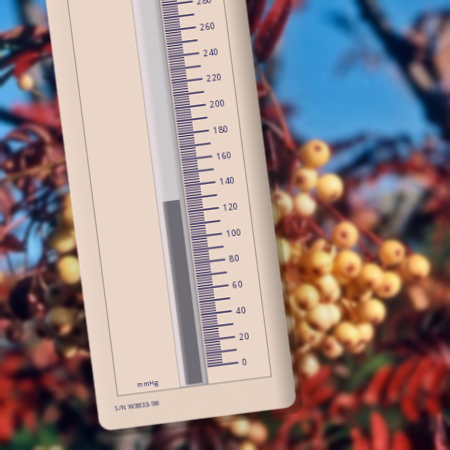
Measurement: 130 mmHg
